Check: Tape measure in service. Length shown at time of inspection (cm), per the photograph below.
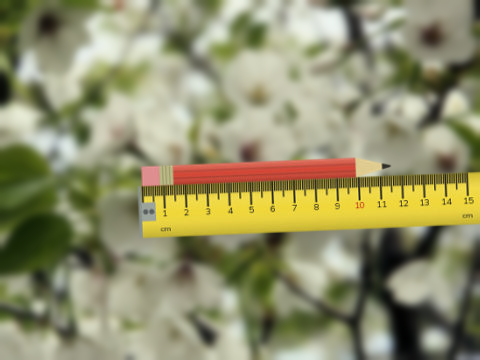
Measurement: 11.5 cm
